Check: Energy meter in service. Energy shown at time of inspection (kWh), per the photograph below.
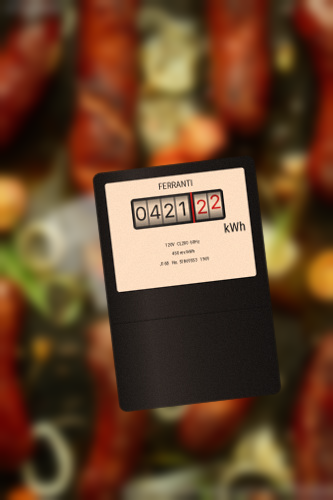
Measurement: 421.22 kWh
